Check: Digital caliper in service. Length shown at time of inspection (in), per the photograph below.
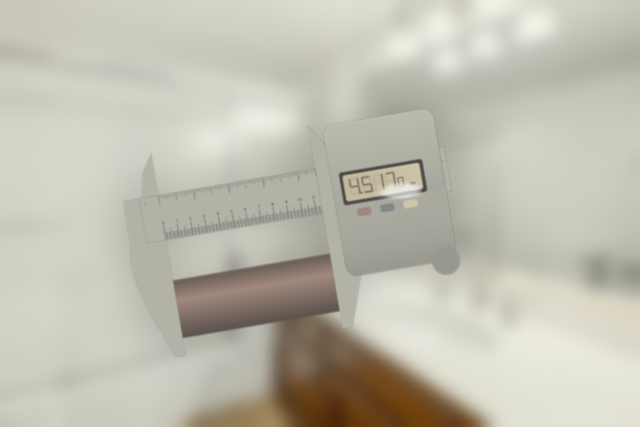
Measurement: 4.5170 in
